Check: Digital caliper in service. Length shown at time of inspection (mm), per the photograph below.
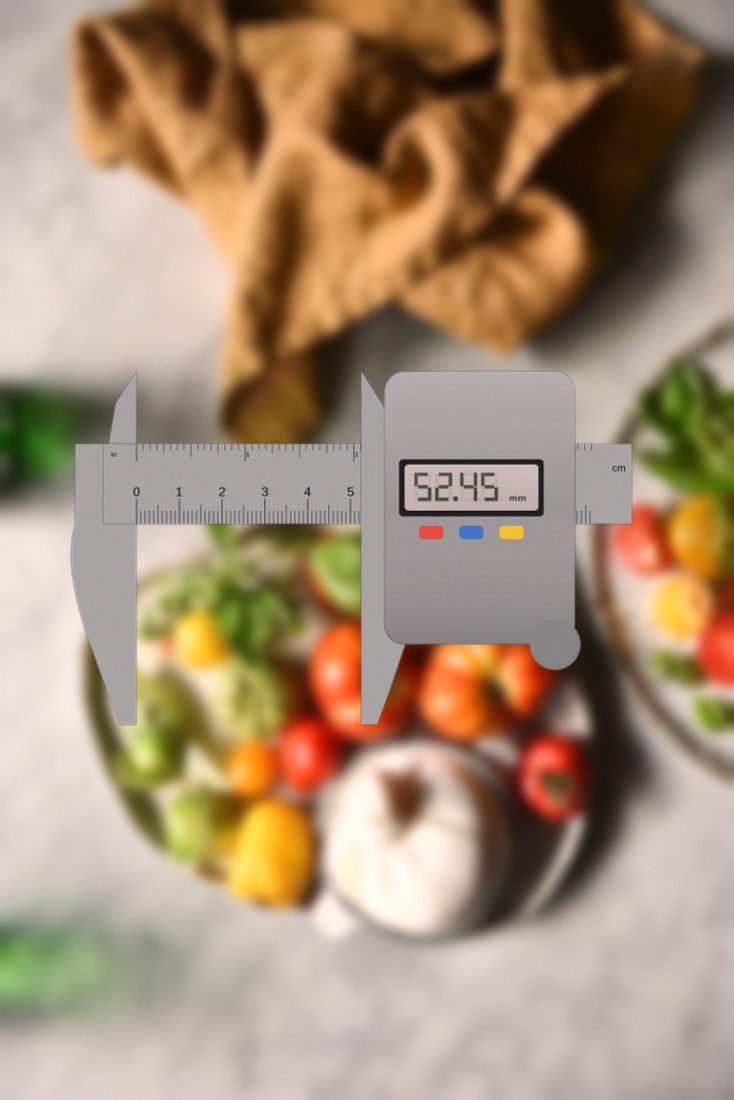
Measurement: 52.45 mm
